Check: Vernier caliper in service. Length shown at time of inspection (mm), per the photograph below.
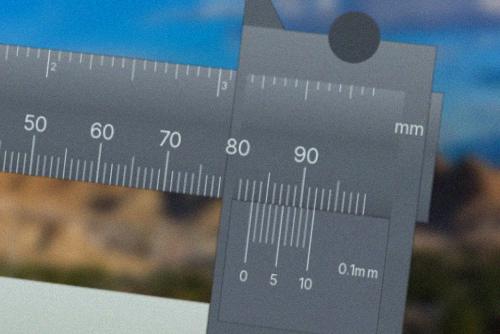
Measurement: 83.0 mm
